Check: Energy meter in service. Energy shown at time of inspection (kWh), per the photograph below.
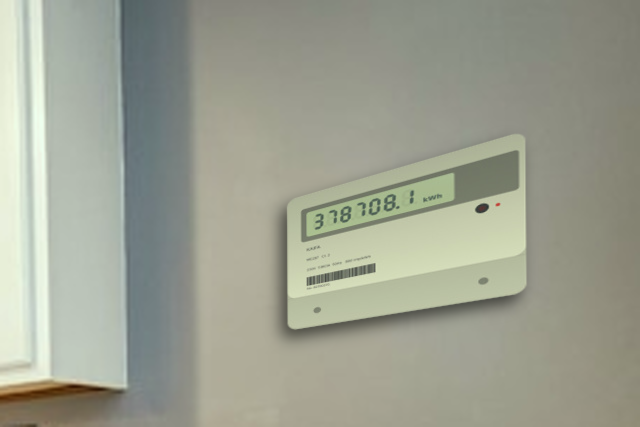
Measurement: 378708.1 kWh
